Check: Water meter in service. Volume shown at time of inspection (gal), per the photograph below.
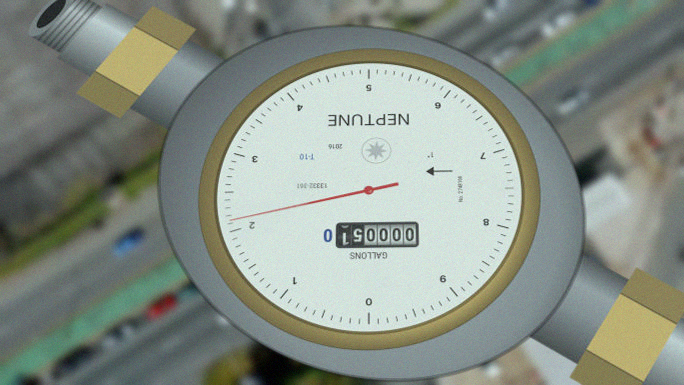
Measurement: 512.1 gal
